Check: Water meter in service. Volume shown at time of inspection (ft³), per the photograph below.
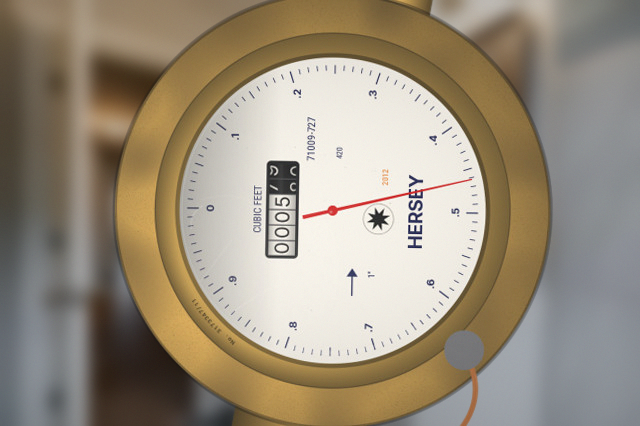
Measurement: 579.46 ft³
